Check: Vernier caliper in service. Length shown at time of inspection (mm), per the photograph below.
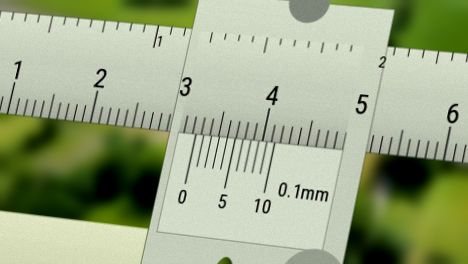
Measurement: 32.4 mm
